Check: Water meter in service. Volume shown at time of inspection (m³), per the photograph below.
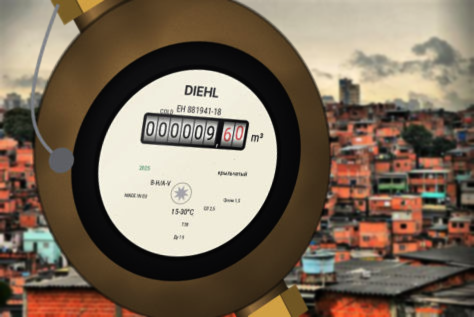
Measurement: 9.60 m³
